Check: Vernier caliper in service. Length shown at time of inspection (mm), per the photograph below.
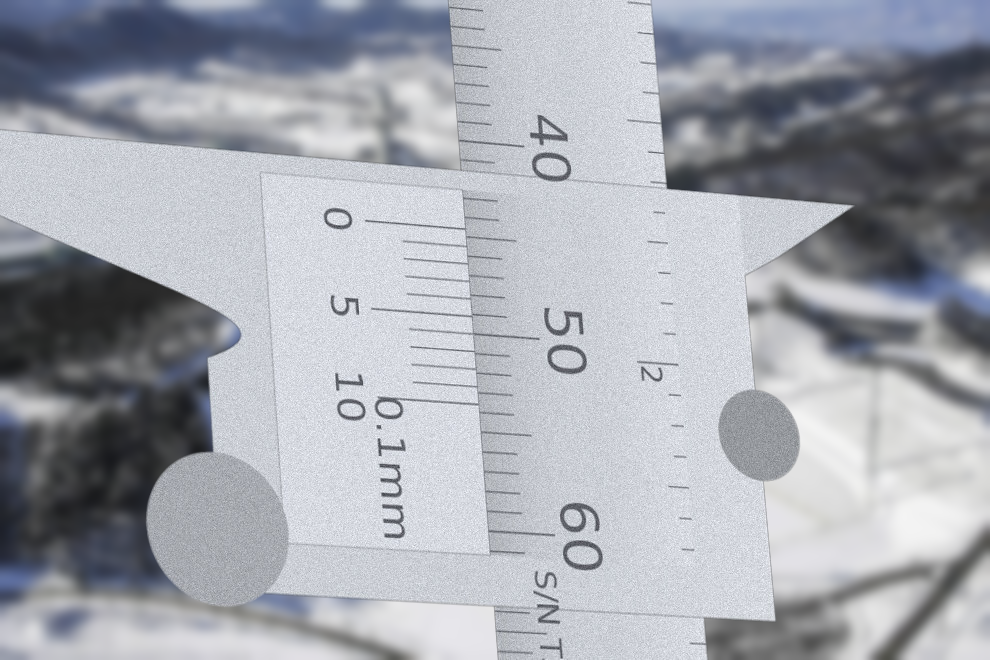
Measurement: 44.6 mm
